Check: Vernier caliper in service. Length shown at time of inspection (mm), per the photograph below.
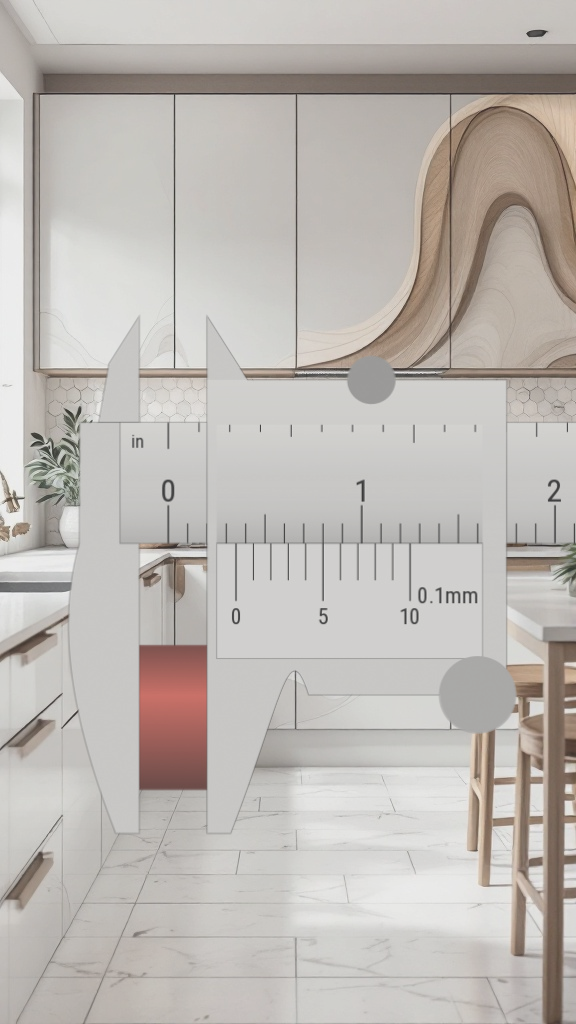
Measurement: 3.5 mm
